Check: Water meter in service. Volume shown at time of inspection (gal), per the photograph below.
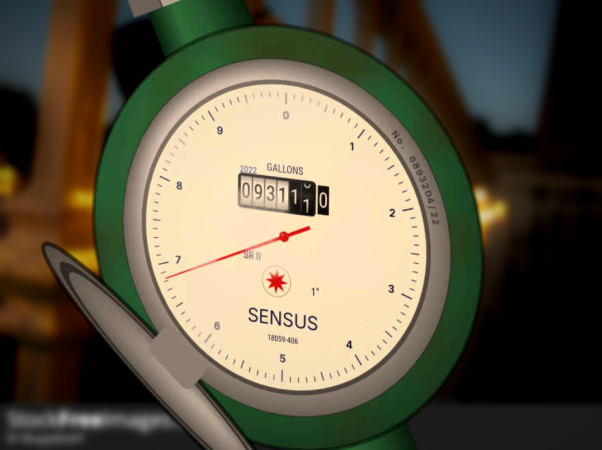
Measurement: 931106.8 gal
